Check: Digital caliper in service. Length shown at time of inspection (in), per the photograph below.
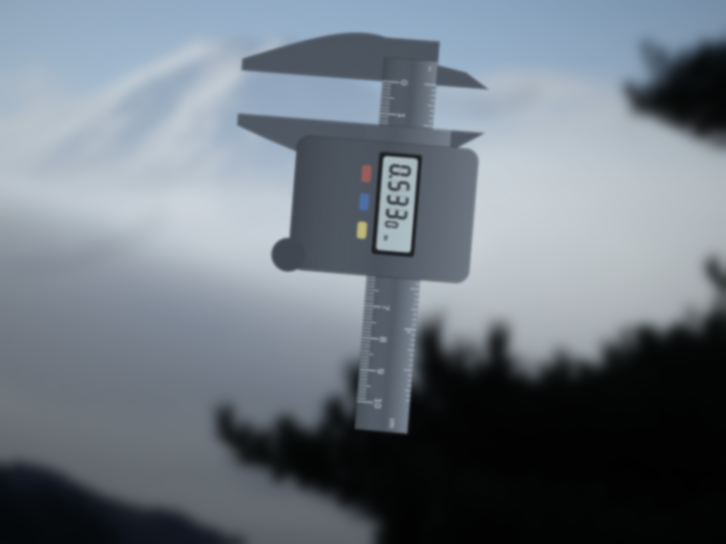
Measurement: 0.5330 in
